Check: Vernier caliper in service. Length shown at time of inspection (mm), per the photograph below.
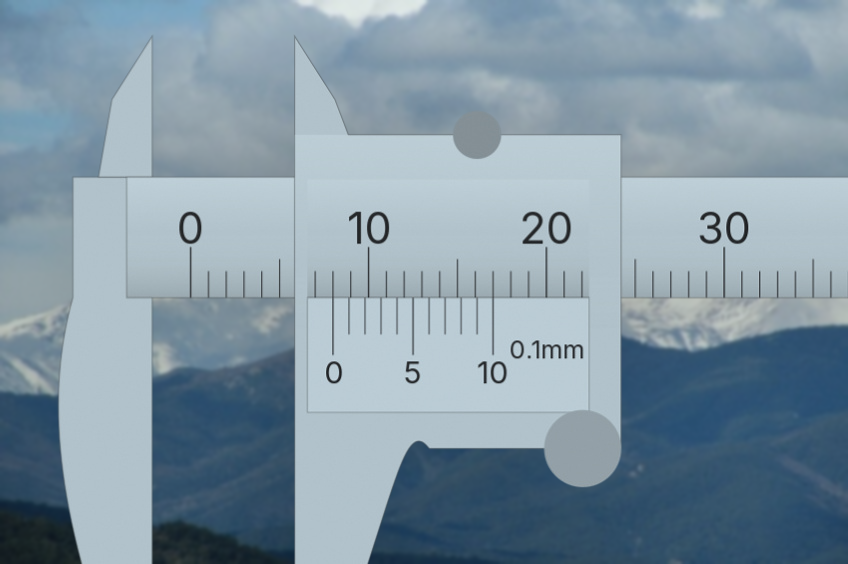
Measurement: 8.0 mm
